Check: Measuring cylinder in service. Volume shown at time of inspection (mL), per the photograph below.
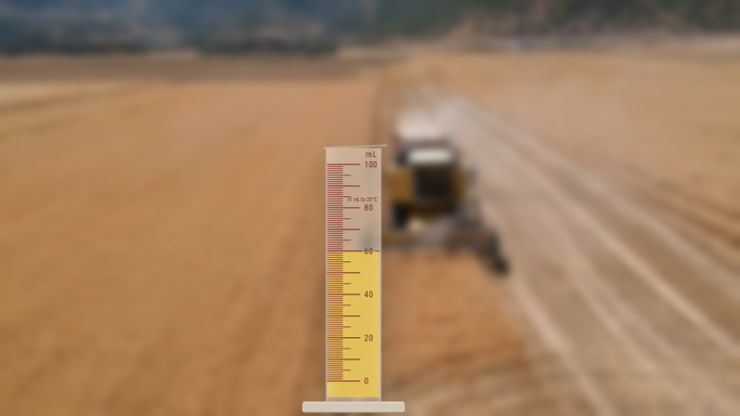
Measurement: 60 mL
